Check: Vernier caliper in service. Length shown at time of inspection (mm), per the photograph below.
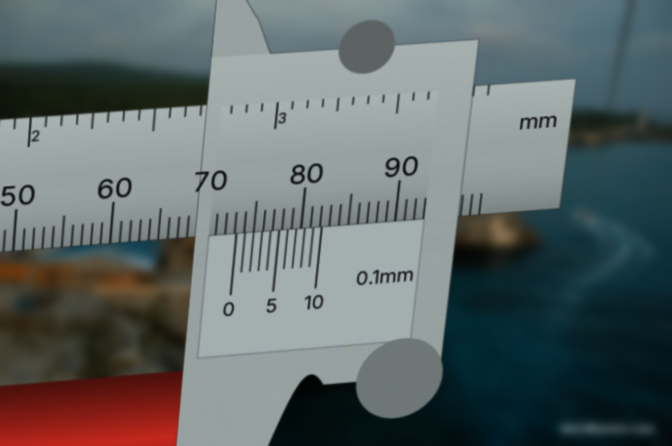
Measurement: 73.2 mm
